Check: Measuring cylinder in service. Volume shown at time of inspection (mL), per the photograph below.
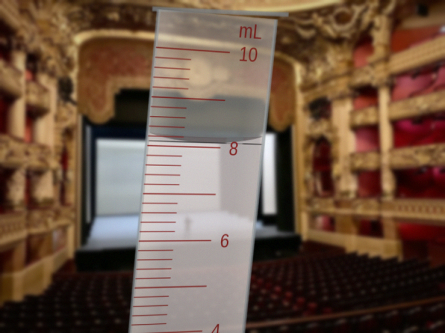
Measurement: 8.1 mL
